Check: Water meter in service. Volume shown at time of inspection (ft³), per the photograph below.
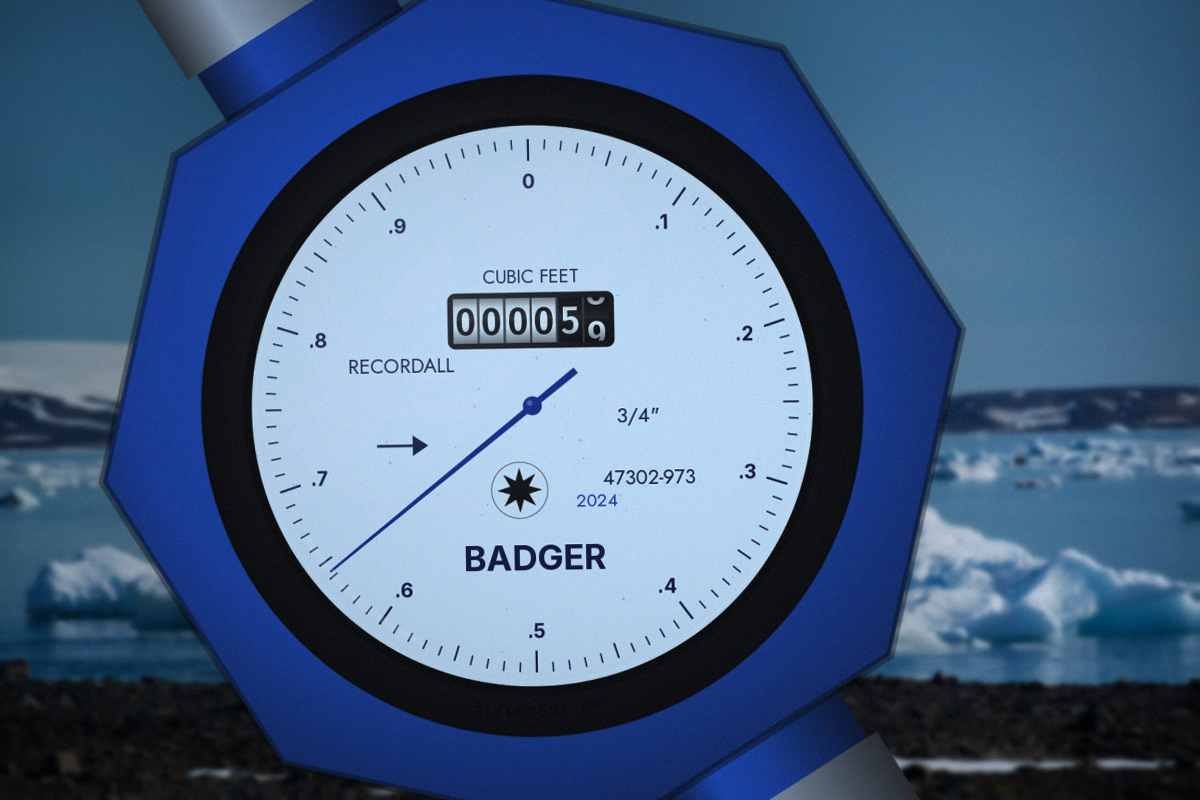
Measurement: 58.64 ft³
